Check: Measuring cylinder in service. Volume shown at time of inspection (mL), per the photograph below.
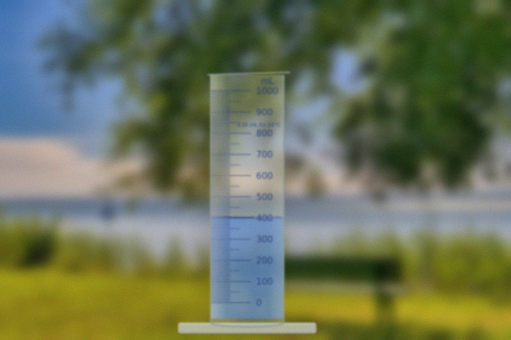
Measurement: 400 mL
